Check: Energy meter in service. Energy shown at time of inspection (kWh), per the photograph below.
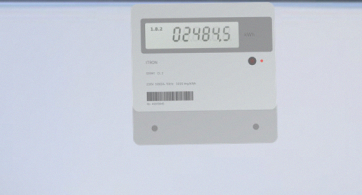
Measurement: 2484.5 kWh
